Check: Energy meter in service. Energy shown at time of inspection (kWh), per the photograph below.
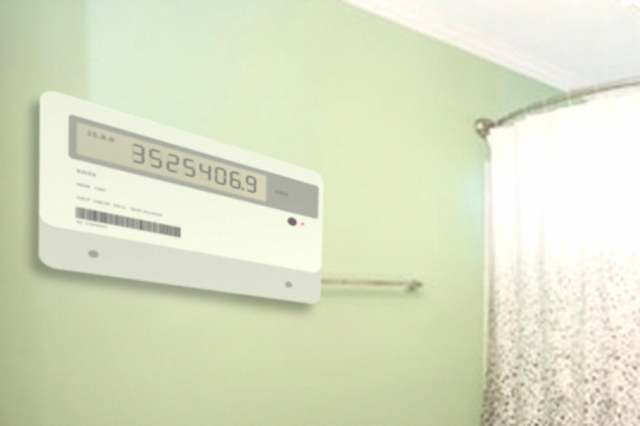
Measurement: 3525406.9 kWh
